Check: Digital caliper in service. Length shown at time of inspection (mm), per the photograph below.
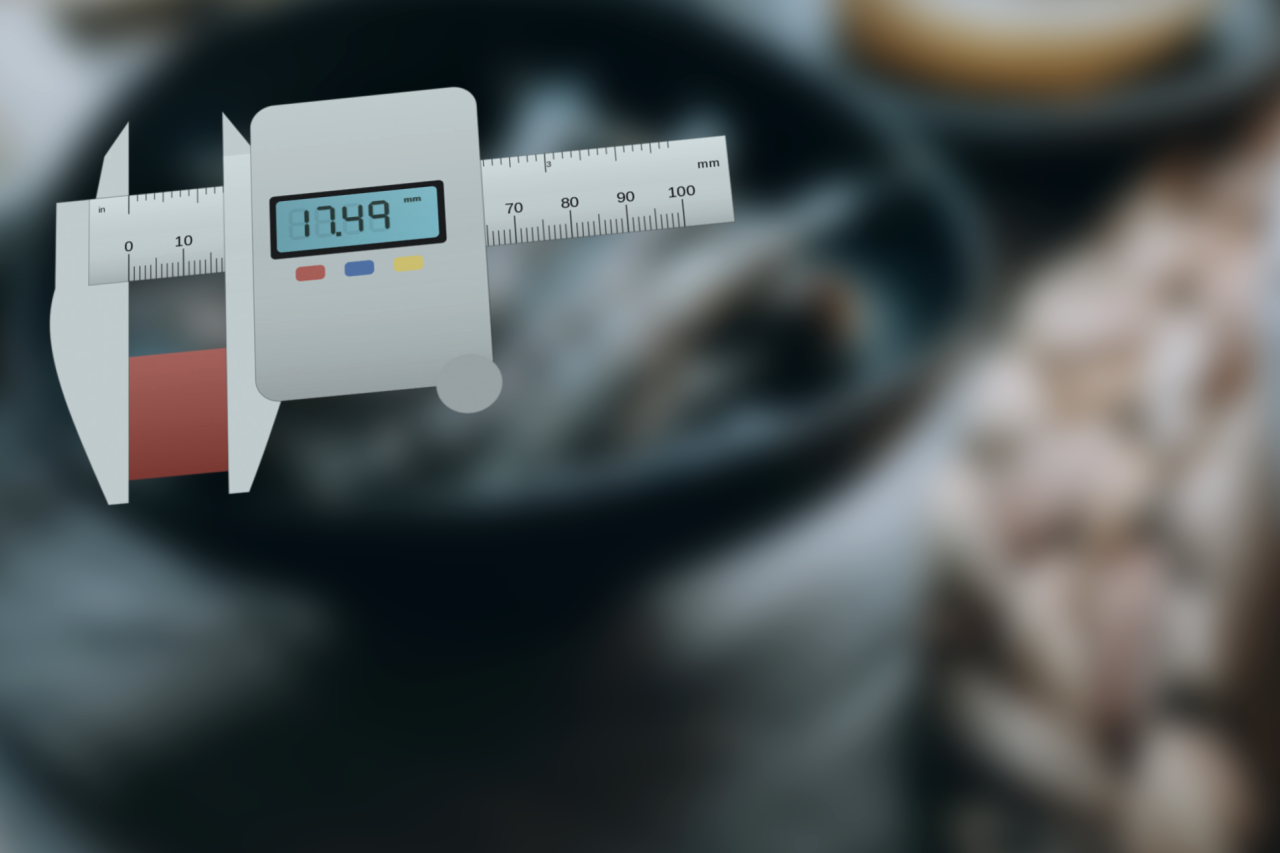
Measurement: 17.49 mm
